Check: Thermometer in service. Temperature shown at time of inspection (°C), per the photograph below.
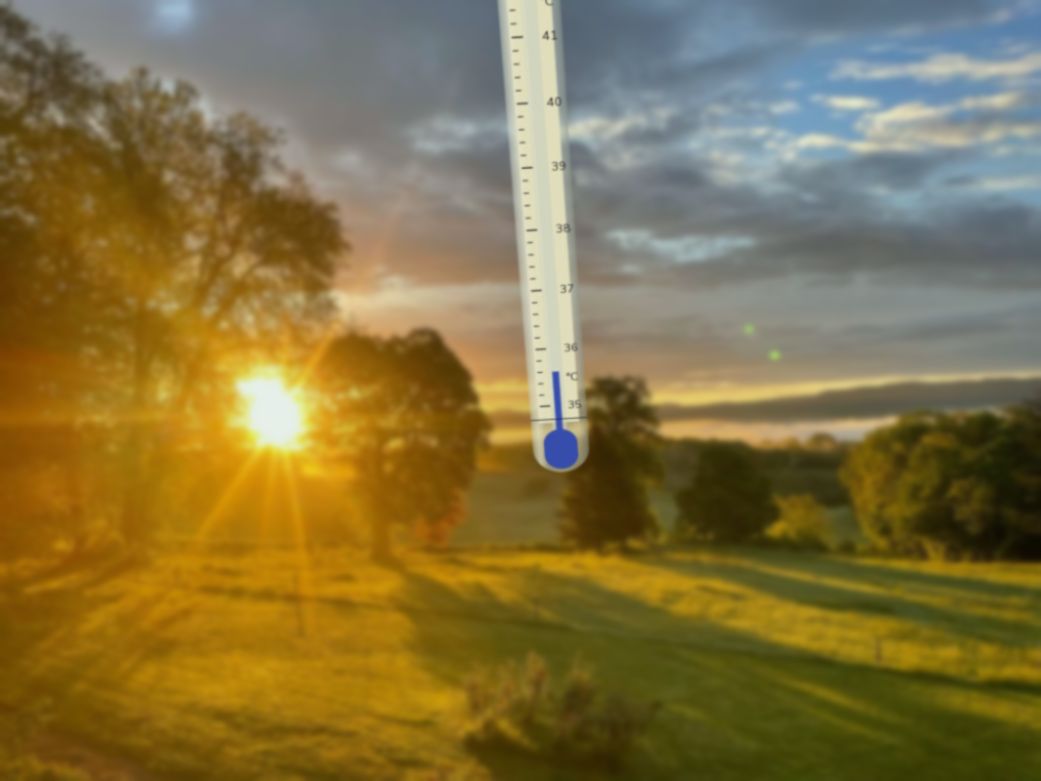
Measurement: 35.6 °C
